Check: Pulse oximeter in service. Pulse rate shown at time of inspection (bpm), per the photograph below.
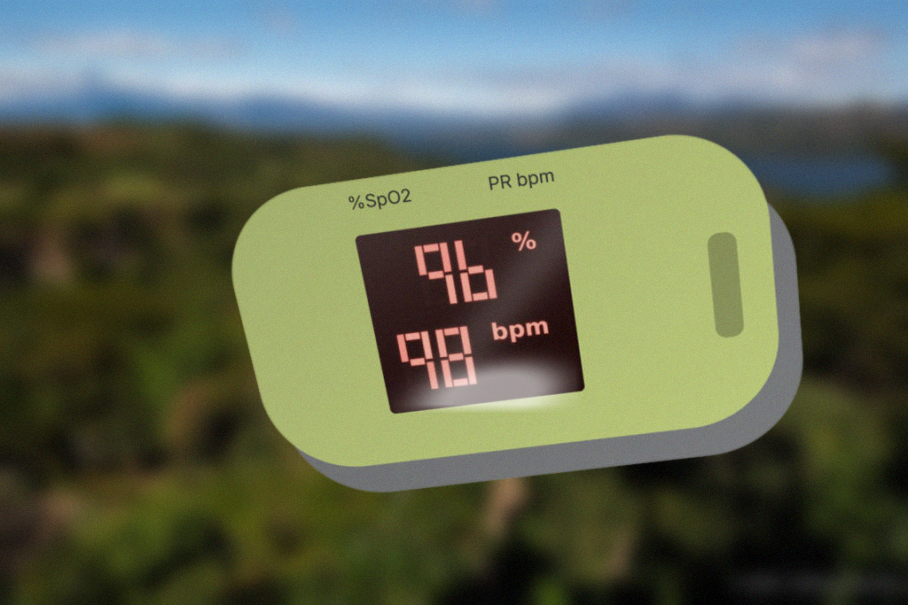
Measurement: 98 bpm
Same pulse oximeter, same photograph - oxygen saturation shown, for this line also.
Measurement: 96 %
